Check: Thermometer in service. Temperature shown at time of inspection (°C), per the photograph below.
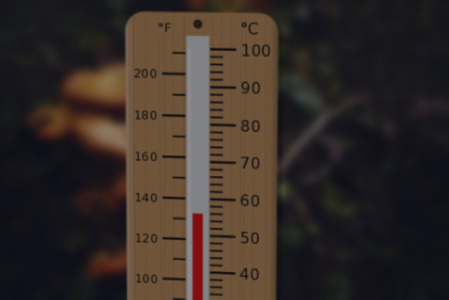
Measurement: 56 °C
